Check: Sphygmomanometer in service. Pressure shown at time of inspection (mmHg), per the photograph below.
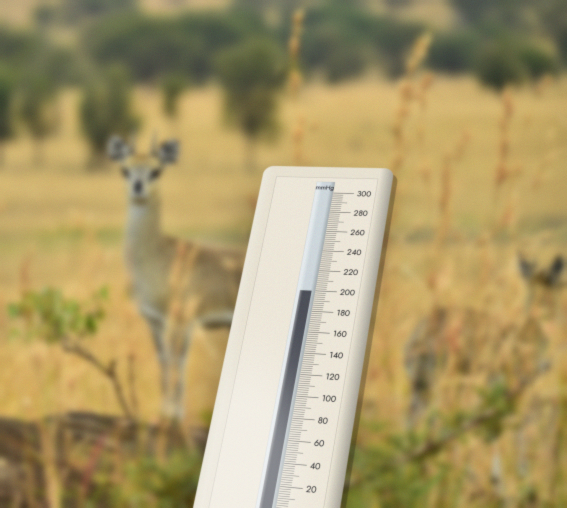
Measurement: 200 mmHg
